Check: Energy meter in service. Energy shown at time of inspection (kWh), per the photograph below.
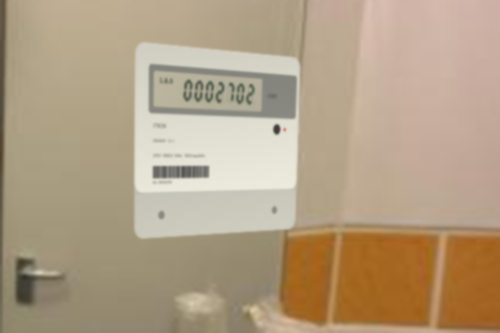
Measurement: 2702 kWh
